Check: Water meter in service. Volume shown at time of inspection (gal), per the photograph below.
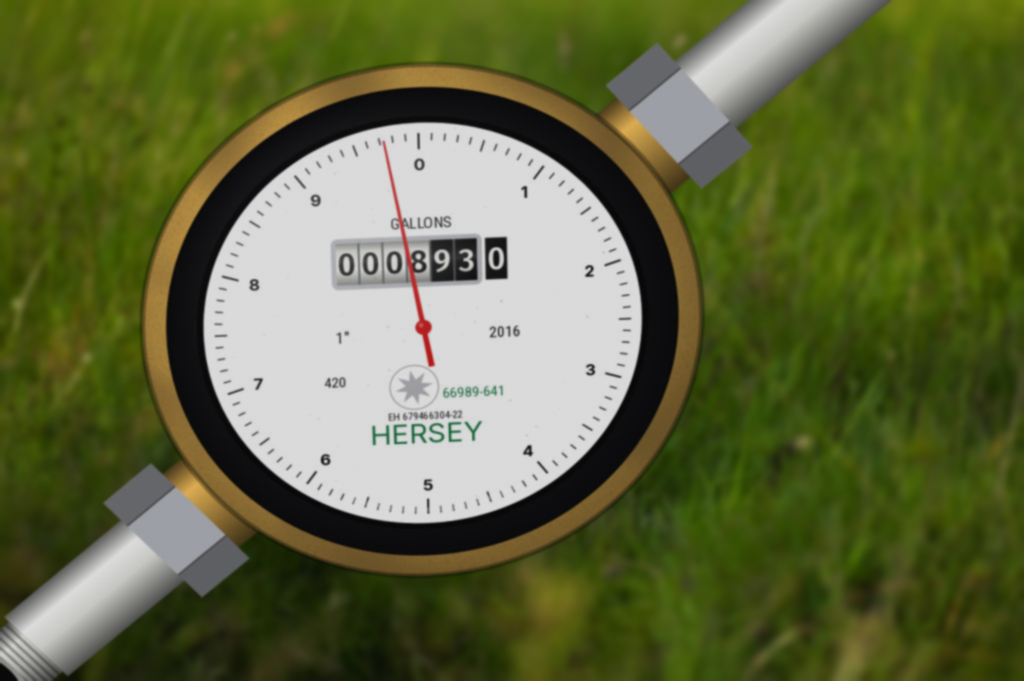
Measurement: 8929.7 gal
